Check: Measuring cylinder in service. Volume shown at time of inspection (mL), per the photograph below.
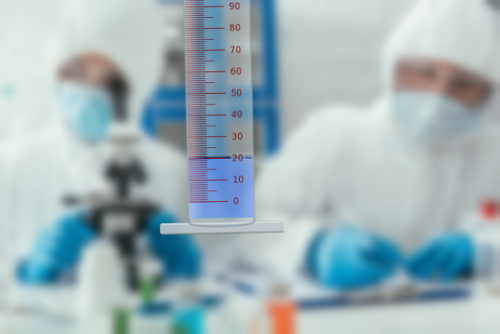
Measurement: 20 mL
